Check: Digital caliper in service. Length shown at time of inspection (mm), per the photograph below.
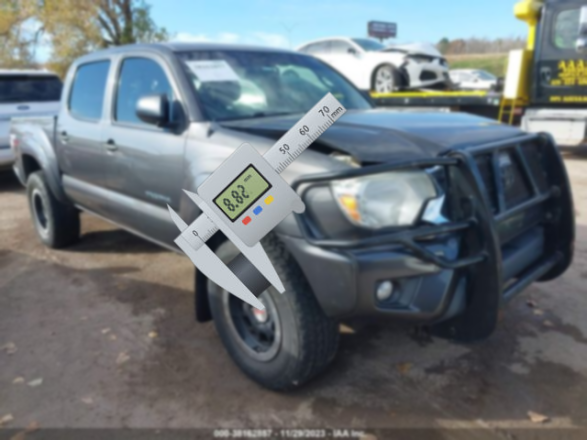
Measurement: 8.82 mm
